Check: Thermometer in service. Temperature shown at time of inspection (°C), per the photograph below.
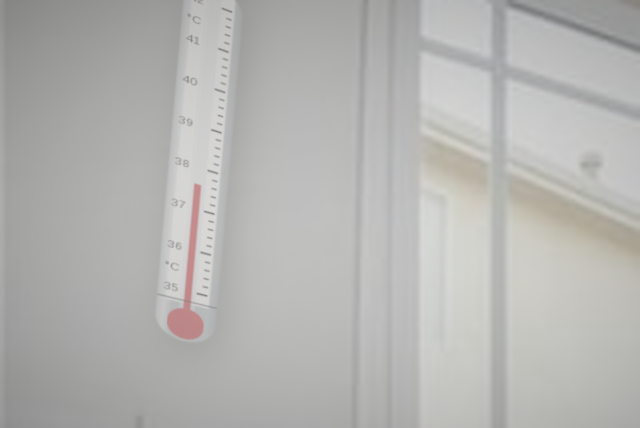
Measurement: 37.6 °C
